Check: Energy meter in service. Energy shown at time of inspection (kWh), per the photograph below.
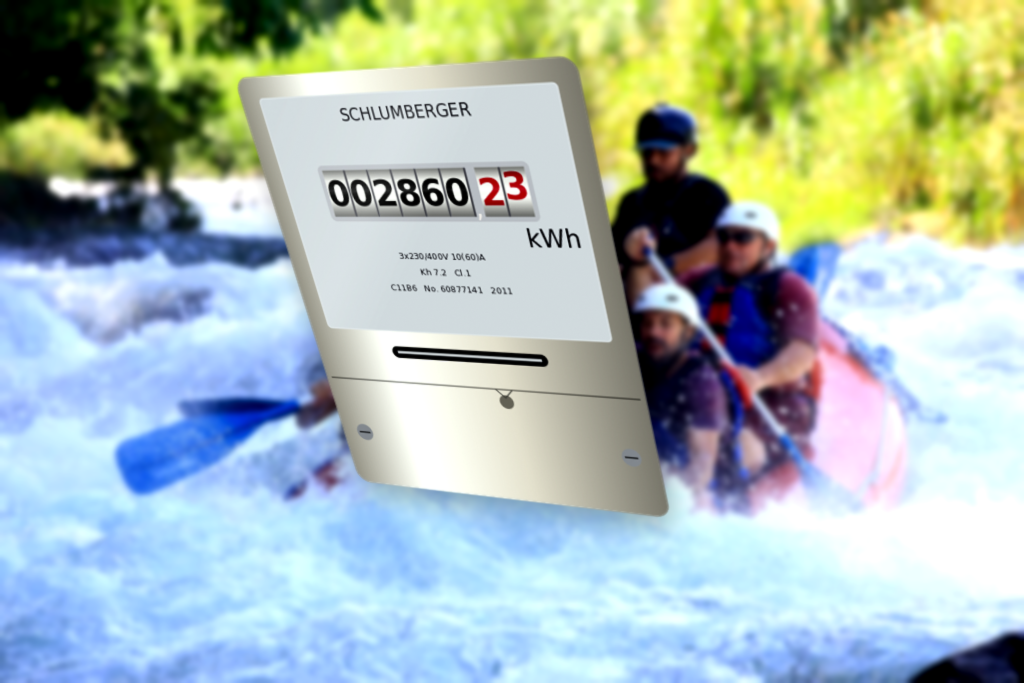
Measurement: 2860.23 kWh
